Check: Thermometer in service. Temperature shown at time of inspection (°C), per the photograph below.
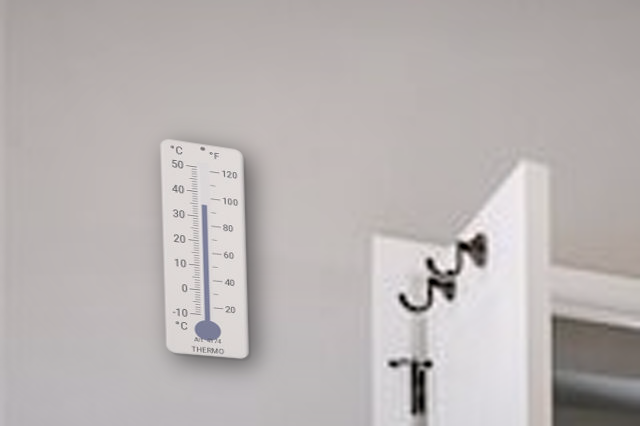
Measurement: 35 °C
